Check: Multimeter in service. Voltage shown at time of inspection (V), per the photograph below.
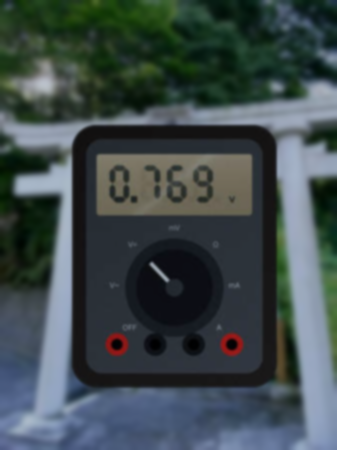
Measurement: 0.769 V
